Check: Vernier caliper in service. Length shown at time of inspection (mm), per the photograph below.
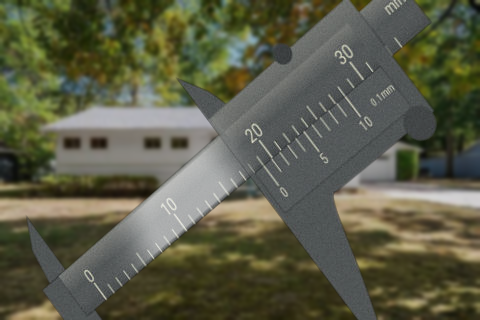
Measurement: 19.0 mm
